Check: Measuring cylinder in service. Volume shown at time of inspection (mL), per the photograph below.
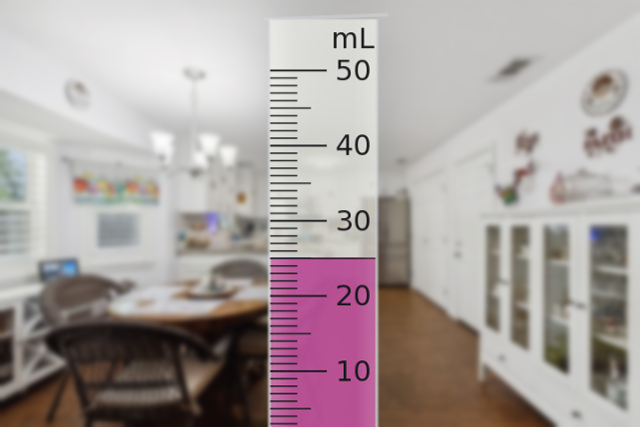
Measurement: 25 mL
